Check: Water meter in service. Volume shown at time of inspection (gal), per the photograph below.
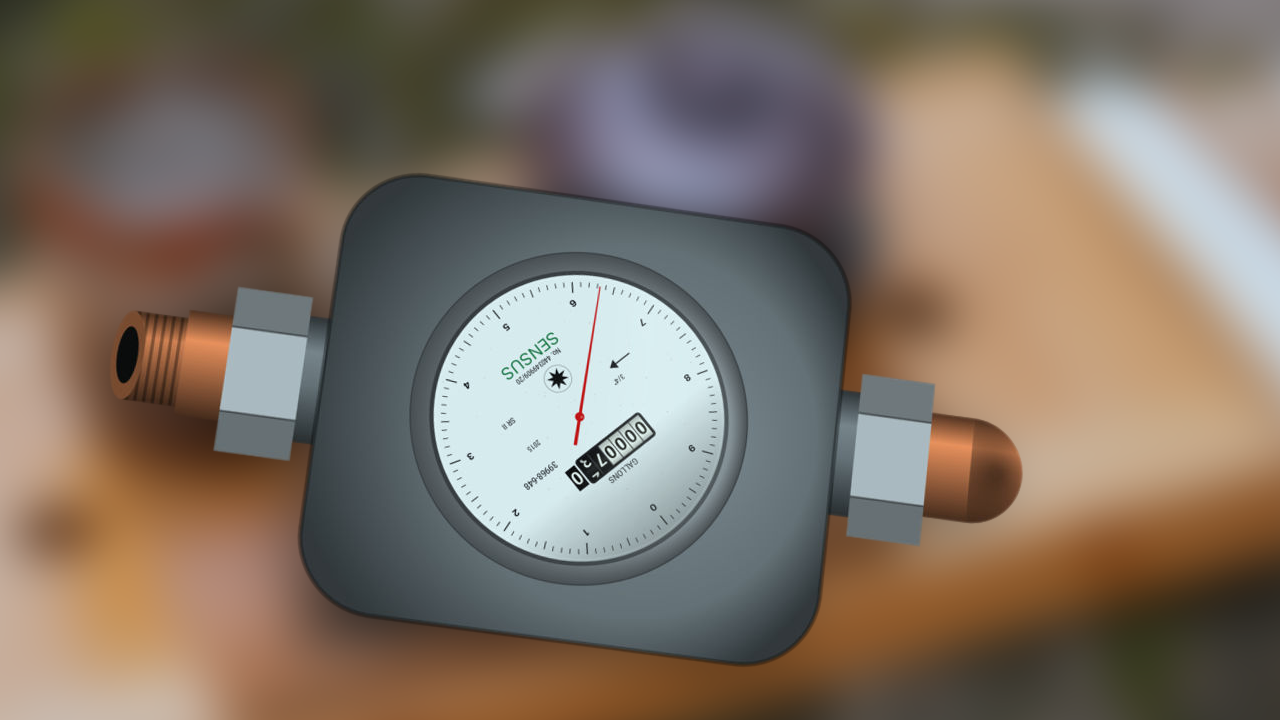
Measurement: 726.3 gal
